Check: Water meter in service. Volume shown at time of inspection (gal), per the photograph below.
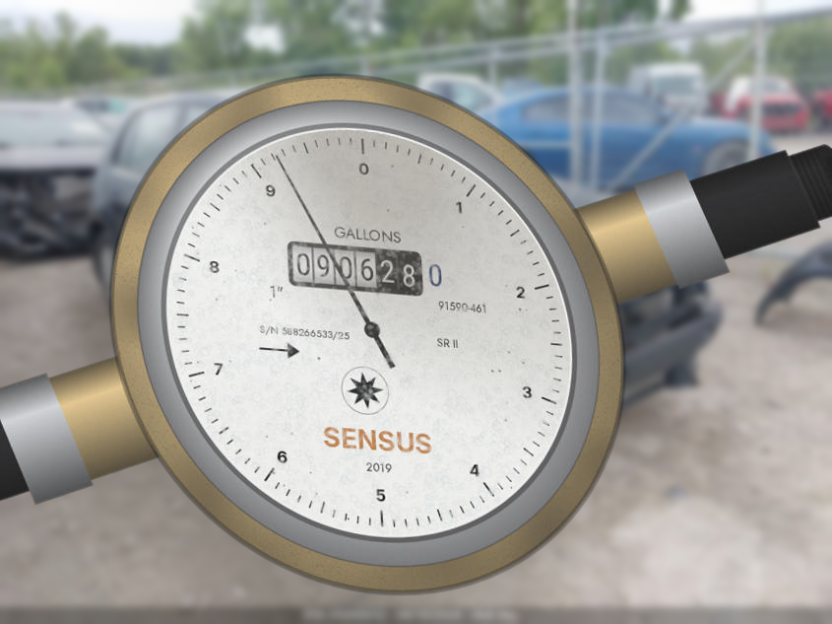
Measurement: 906279.2 gal
